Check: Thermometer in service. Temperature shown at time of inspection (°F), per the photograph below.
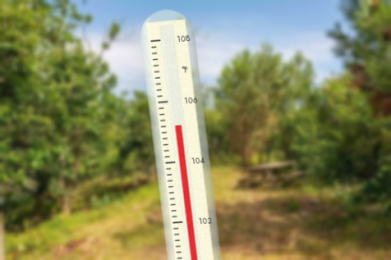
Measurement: 105.2 °F
